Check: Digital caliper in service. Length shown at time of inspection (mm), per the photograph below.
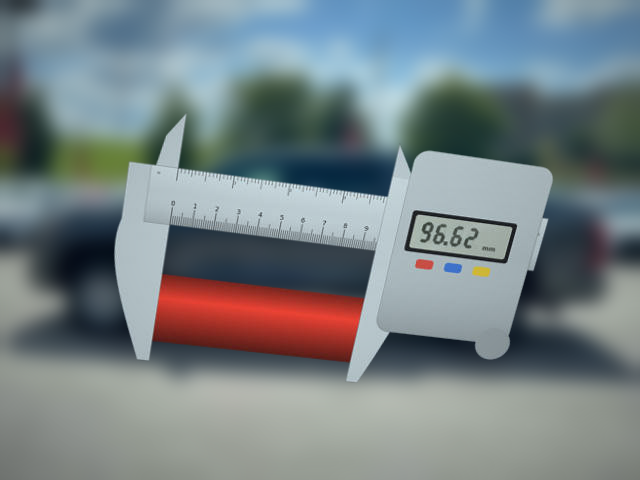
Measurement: 96.62 mm
